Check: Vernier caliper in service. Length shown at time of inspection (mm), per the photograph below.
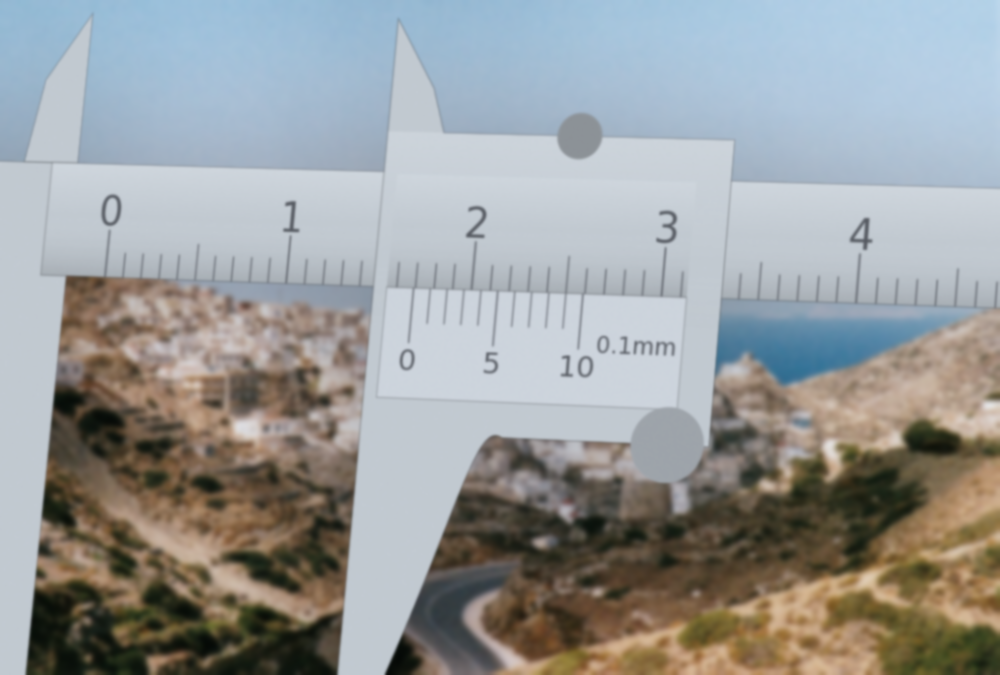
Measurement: 16.9 mm
